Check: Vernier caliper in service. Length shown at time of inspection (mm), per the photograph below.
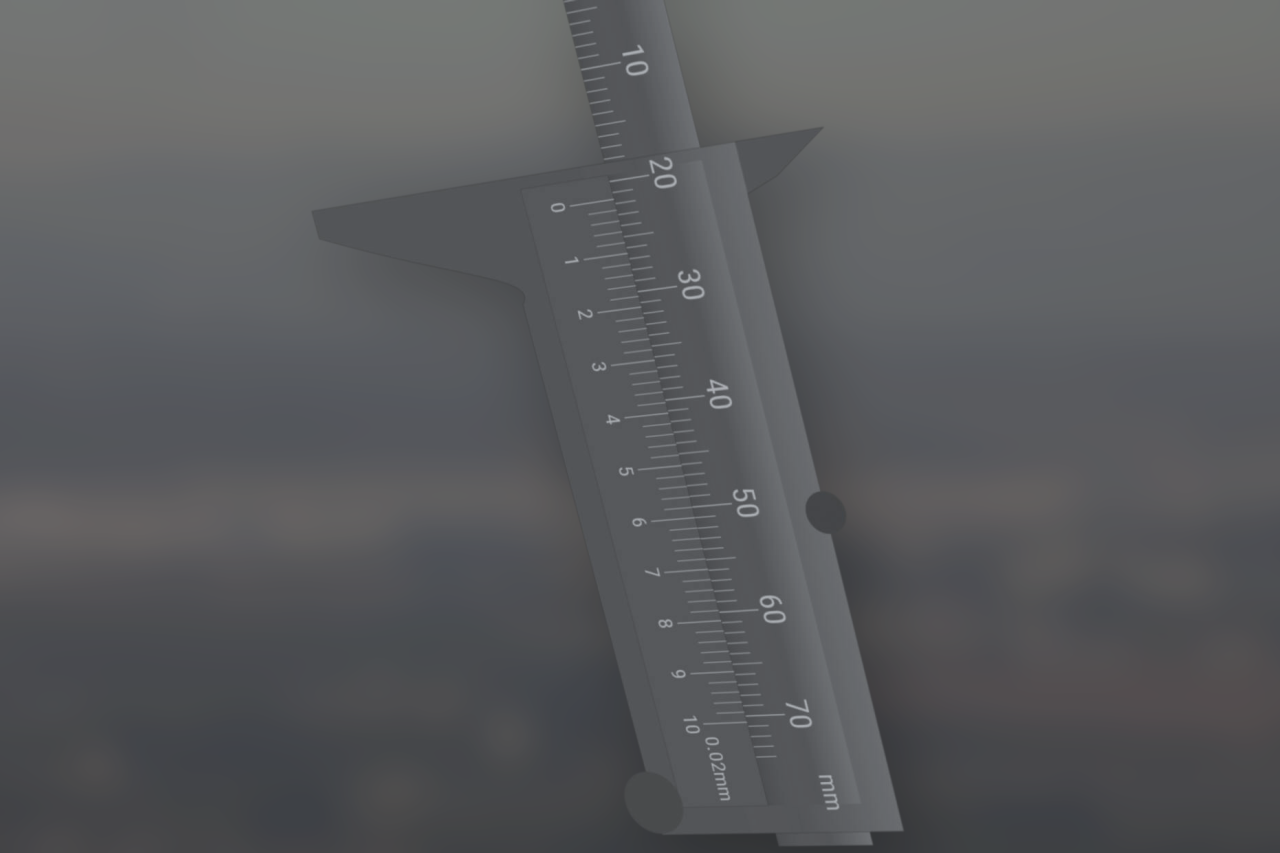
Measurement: 21.6 mm
